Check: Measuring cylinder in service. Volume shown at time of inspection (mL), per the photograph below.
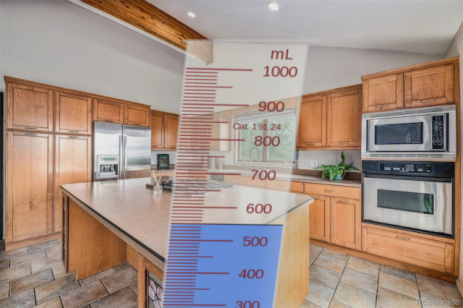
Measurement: 550 mL
